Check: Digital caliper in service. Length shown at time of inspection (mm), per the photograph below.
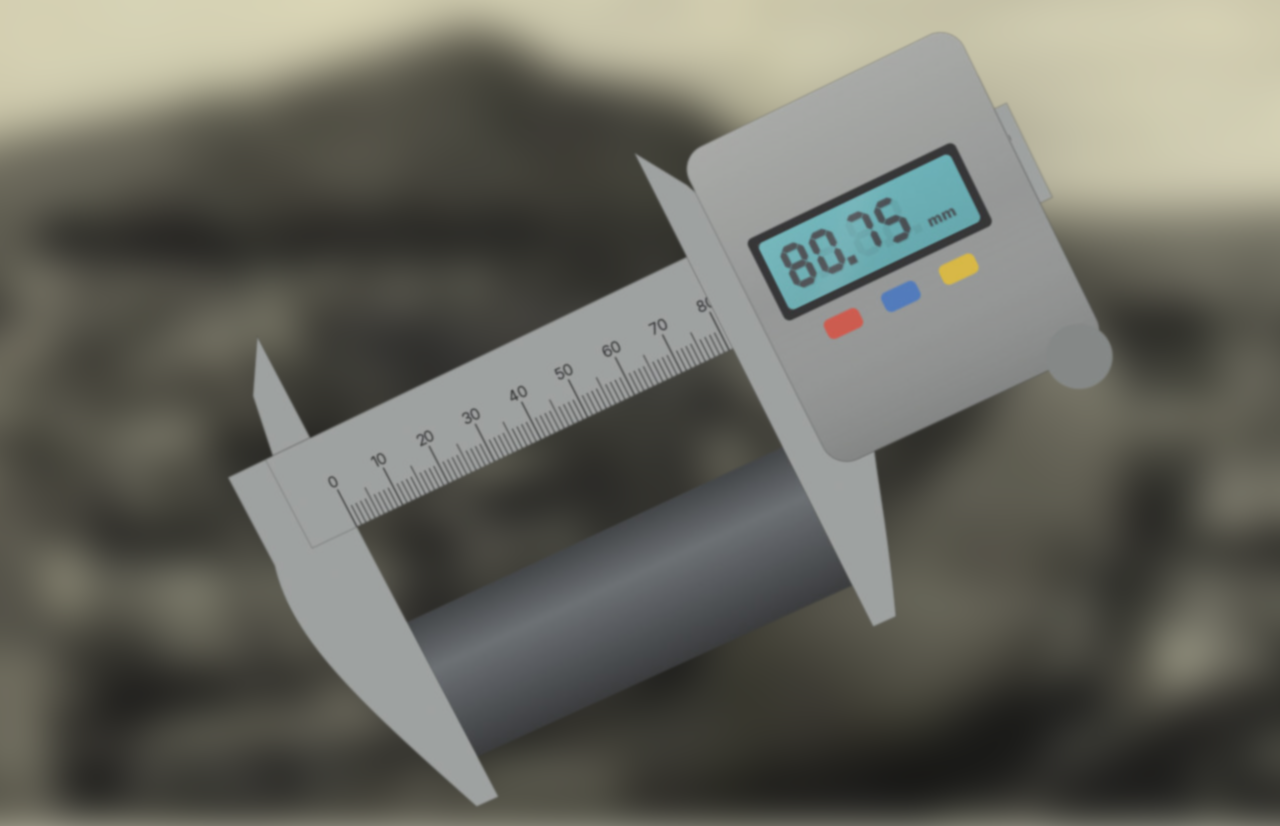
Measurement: 80.75 mm
